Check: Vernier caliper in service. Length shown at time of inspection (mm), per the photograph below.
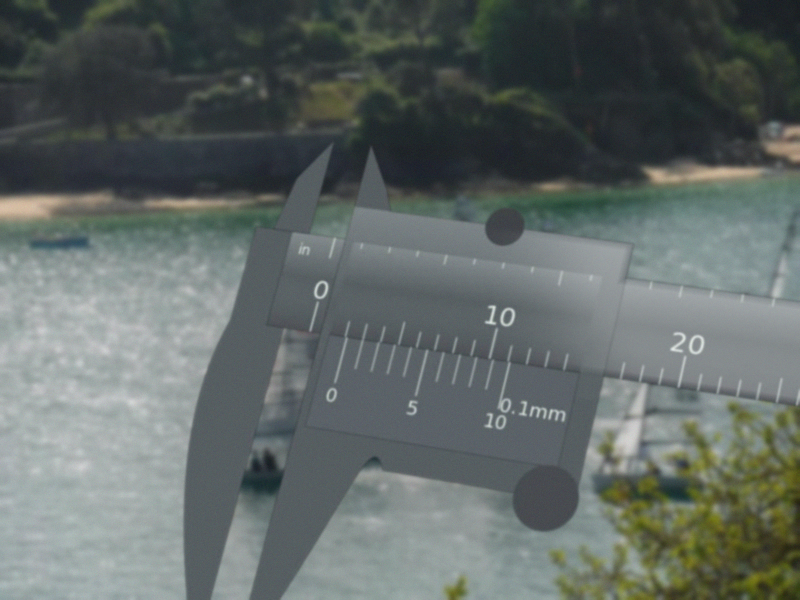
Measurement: 2.1 mm
